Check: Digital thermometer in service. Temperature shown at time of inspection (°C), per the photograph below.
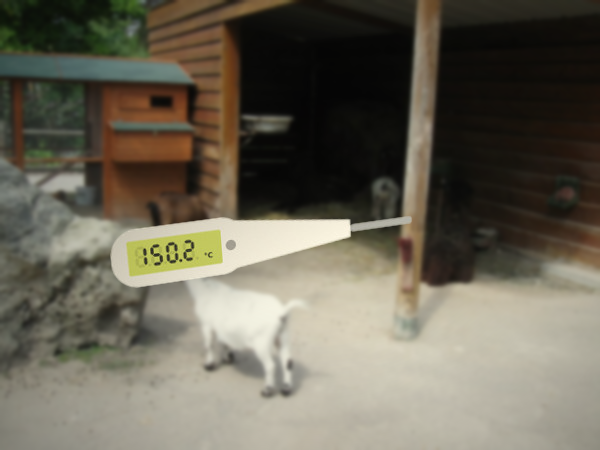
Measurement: 150.2 °C
